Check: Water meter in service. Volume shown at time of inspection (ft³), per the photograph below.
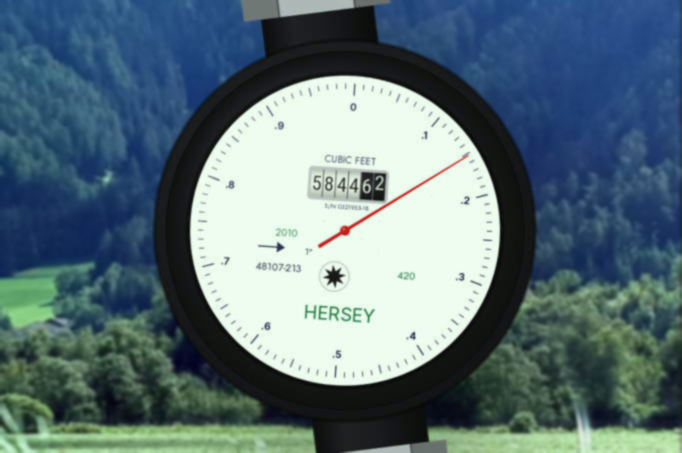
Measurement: 584462.15 ft³
